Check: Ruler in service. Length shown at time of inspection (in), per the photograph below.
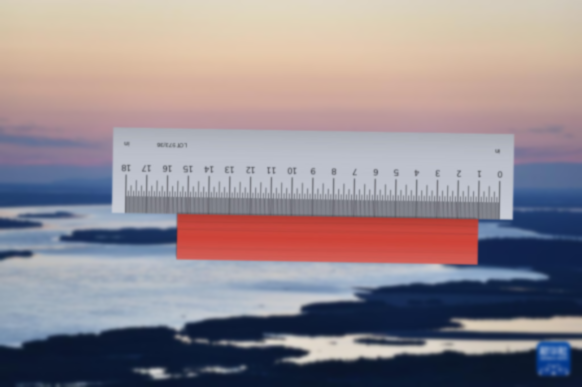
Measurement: 14.5 in
